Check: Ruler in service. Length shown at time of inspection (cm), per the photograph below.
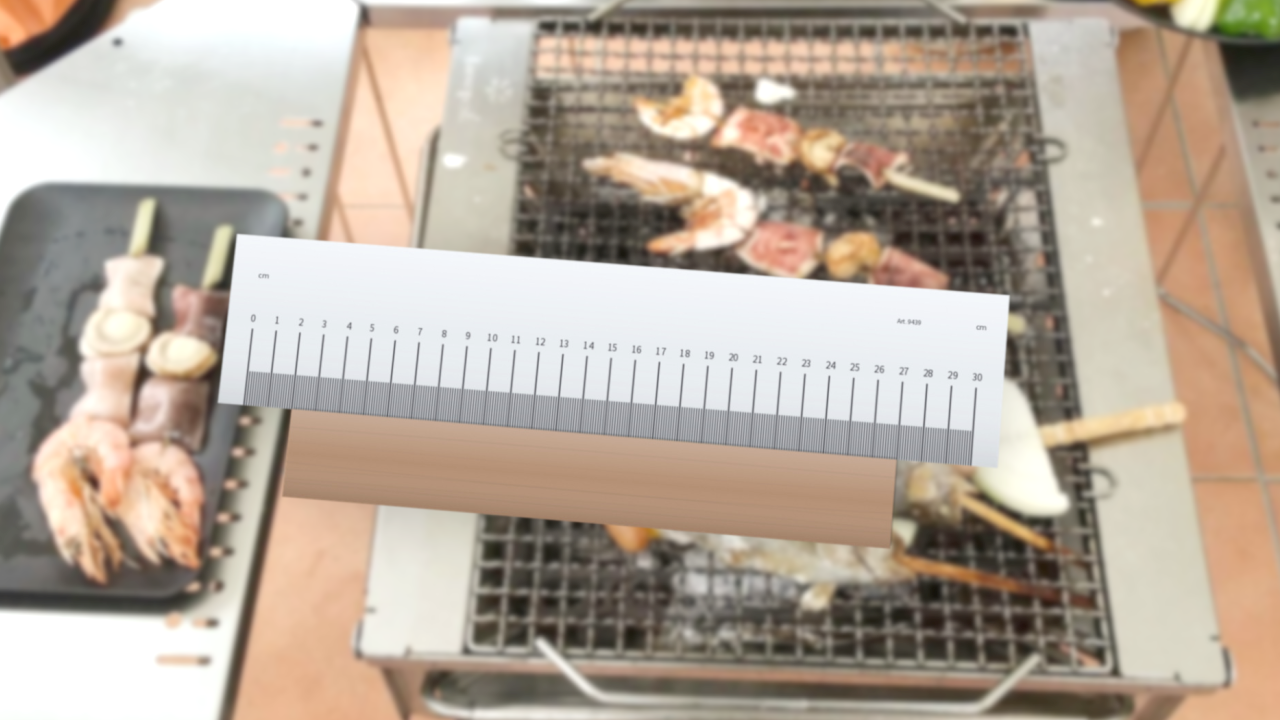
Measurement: 25 cm
